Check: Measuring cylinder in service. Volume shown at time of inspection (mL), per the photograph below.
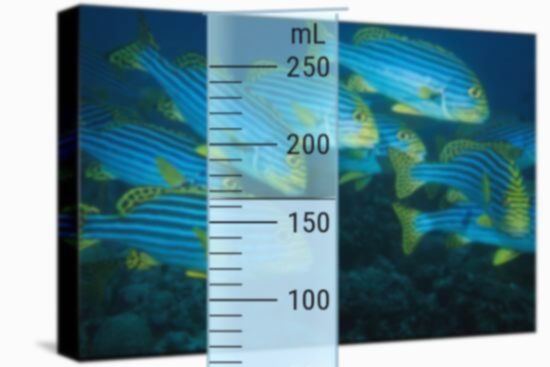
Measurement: 165 mL
